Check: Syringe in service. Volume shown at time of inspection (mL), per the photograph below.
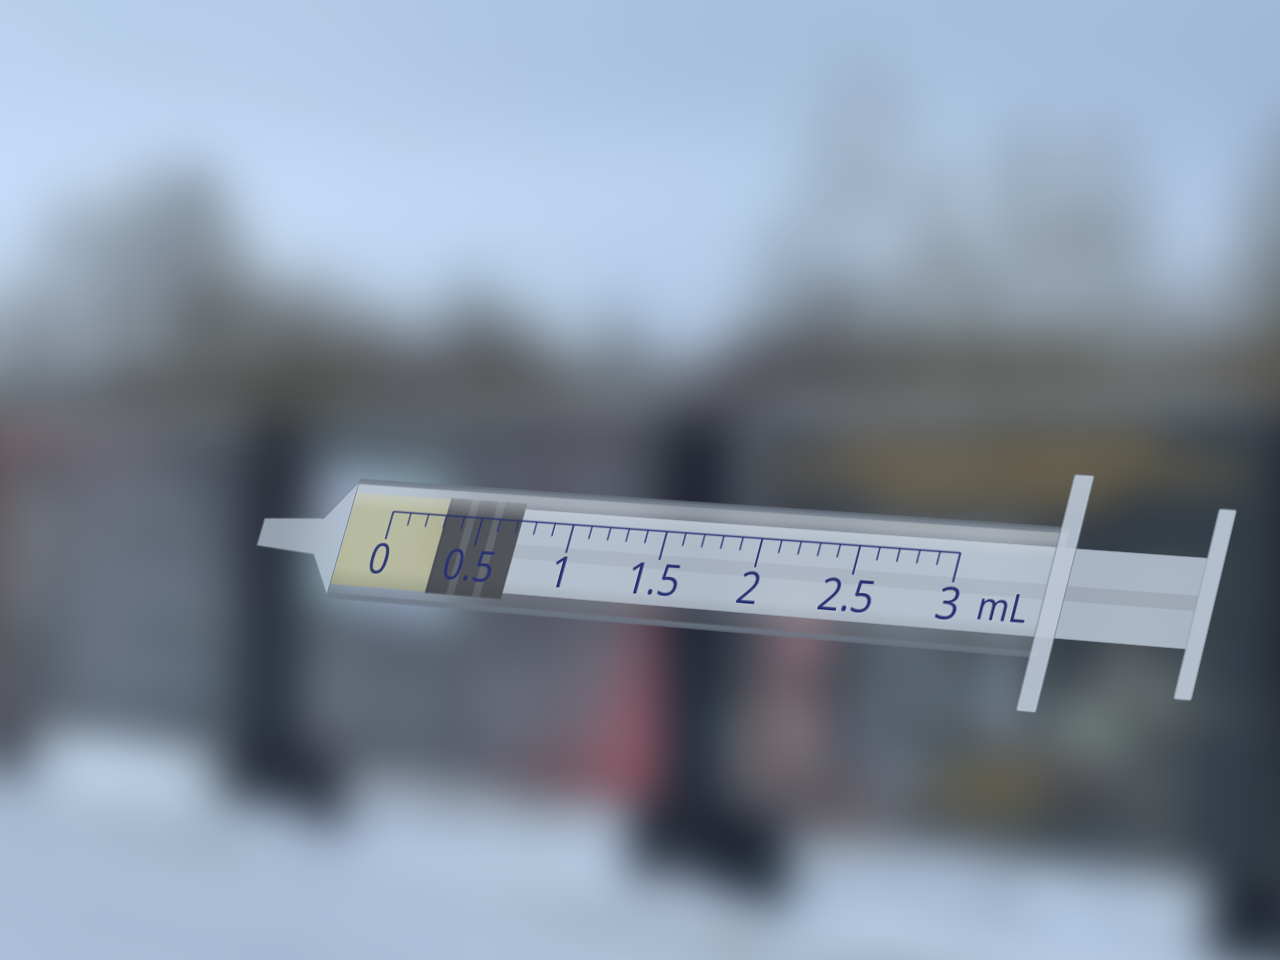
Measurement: 0.3 mL
